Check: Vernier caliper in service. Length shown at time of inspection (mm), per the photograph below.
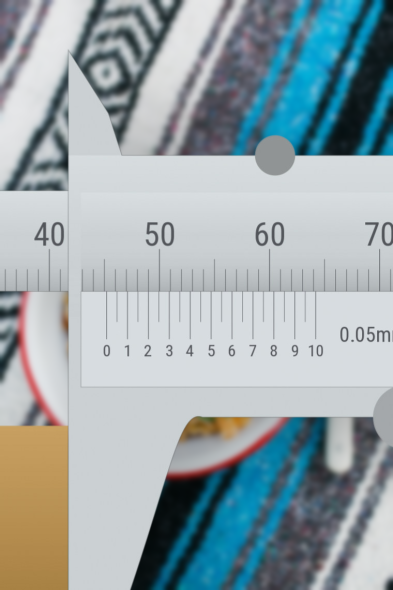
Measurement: 45.2 mm
